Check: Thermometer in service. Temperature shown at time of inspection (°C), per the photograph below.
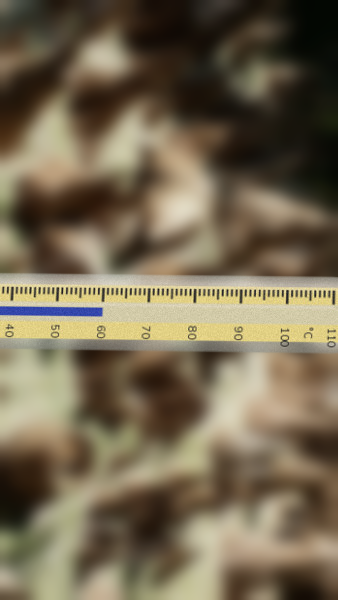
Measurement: 60 °C
